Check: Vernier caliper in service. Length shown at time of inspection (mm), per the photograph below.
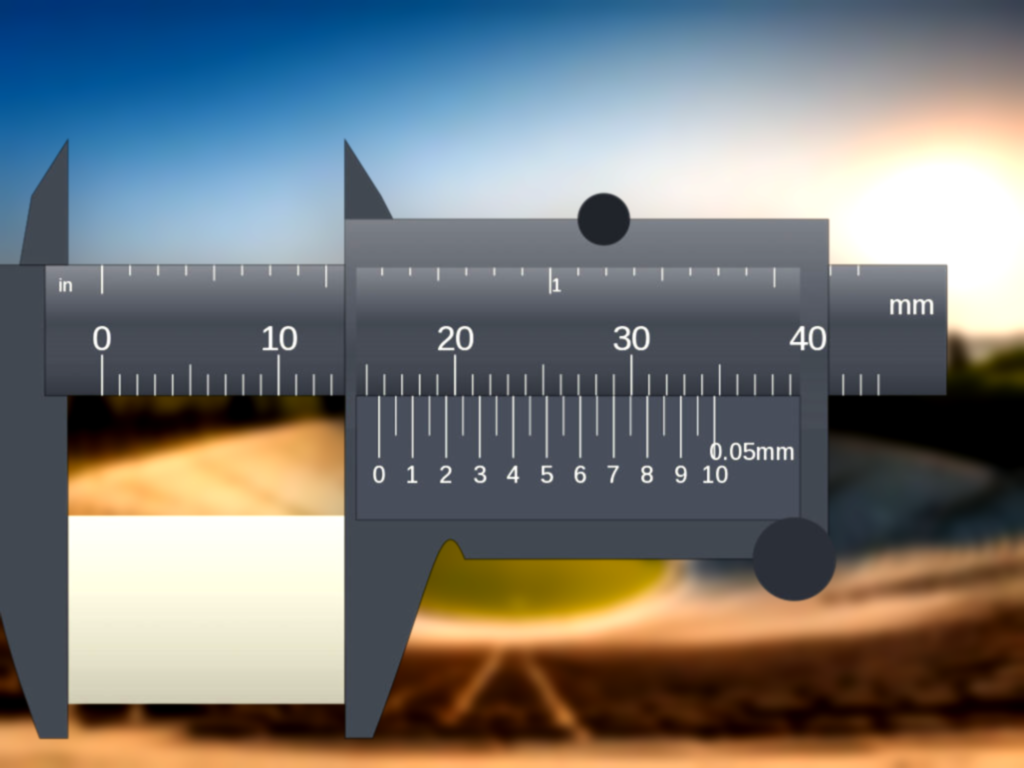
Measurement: 15.7 mm
